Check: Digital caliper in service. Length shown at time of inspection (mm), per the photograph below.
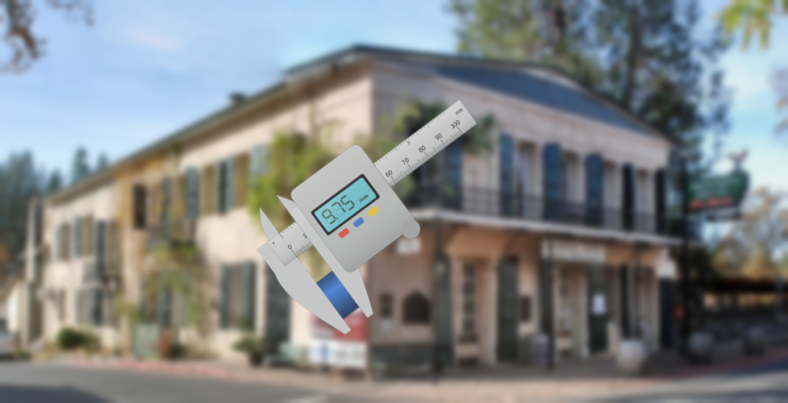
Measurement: 9.75 mm
